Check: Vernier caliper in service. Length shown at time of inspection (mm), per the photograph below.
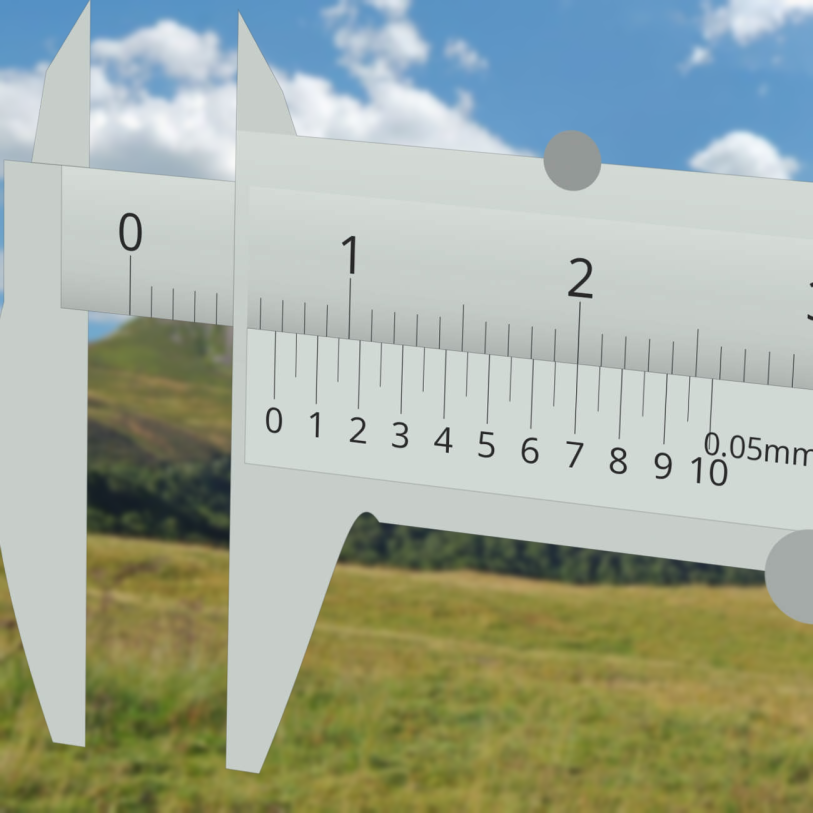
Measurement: 6.70 mm
